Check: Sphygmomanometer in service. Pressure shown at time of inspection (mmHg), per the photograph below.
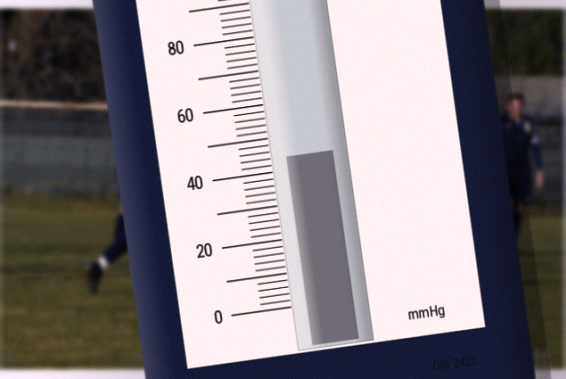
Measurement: 44 mmHg
